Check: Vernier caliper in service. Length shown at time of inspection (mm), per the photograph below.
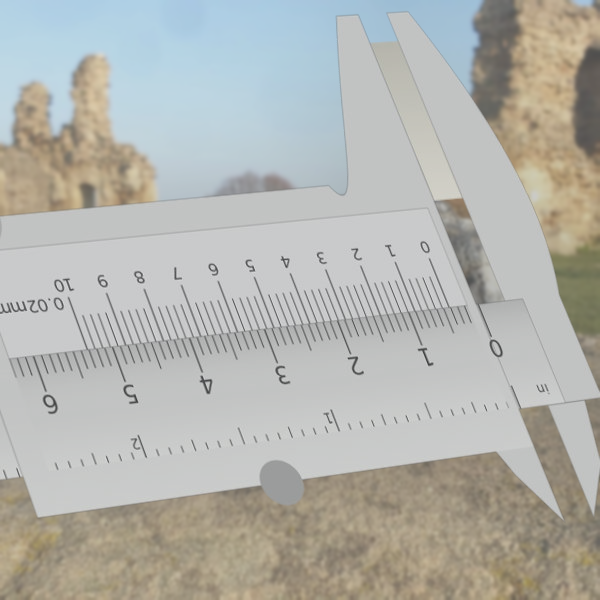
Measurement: 4.2 mm
